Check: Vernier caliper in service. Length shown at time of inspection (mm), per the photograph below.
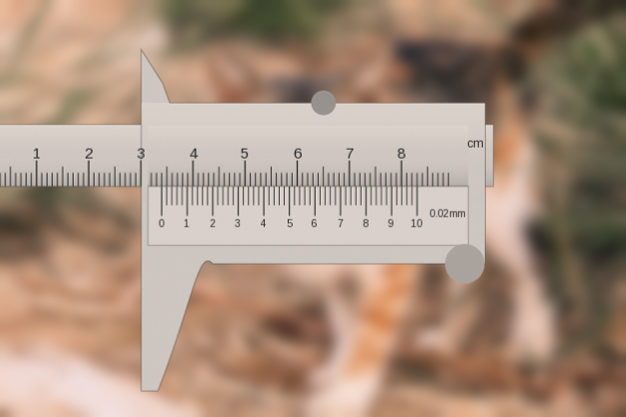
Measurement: 34.0 mm
